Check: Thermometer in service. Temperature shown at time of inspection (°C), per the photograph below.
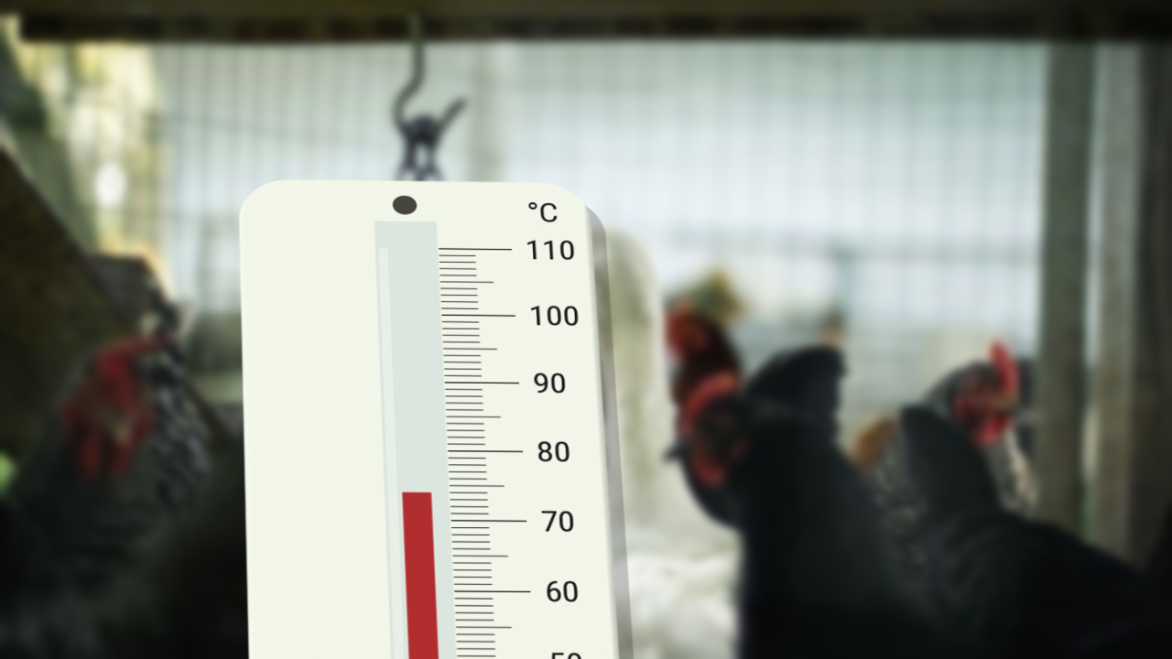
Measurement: 74 °C
